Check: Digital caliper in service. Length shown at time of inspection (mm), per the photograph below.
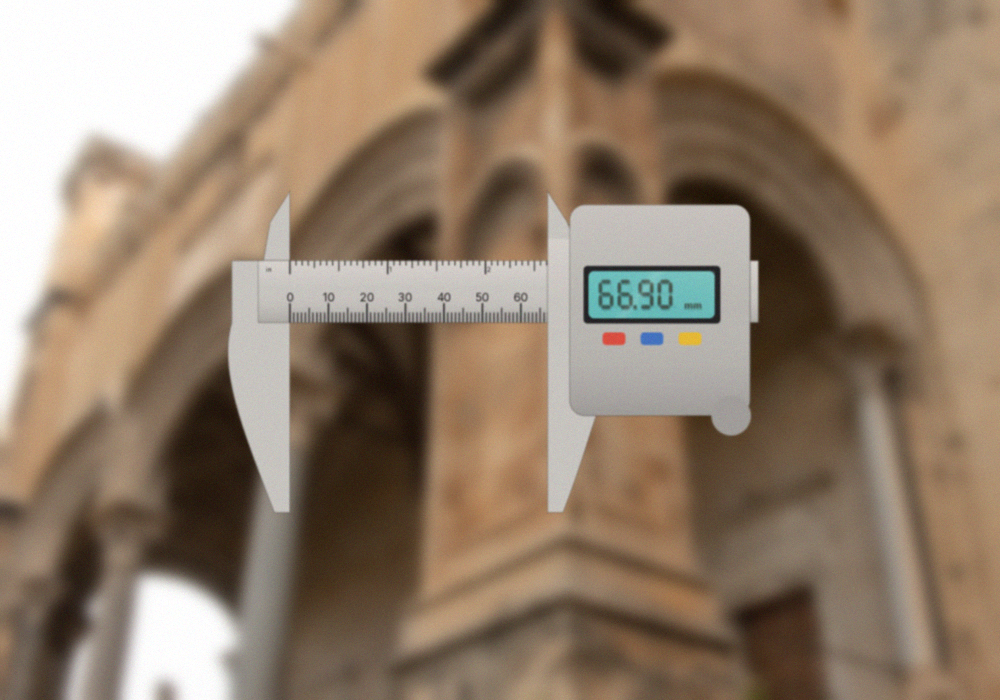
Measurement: 66.90 mm
